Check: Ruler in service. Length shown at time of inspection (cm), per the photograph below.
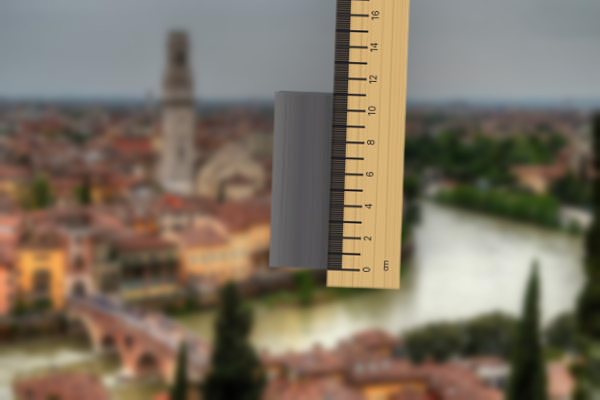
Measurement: 11 cm
